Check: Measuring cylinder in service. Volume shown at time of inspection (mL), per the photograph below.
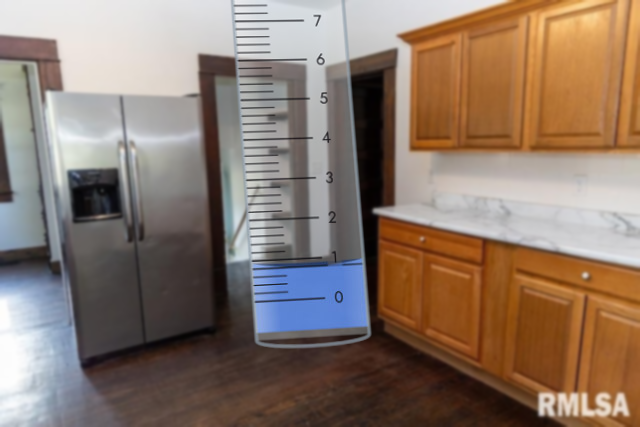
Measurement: 0.8 mL
